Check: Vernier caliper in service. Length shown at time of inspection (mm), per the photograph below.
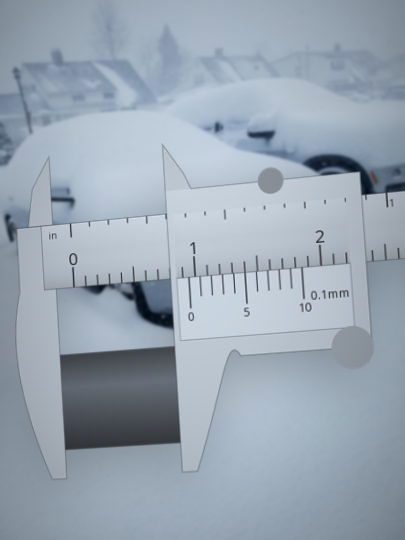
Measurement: 9.5 mm
